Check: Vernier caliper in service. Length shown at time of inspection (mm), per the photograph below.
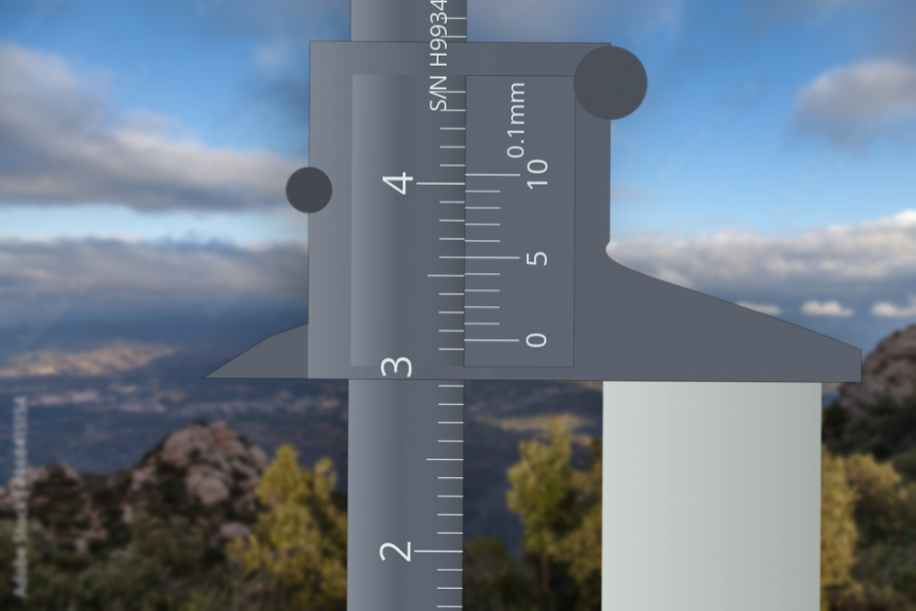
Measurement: 31.5 mm
